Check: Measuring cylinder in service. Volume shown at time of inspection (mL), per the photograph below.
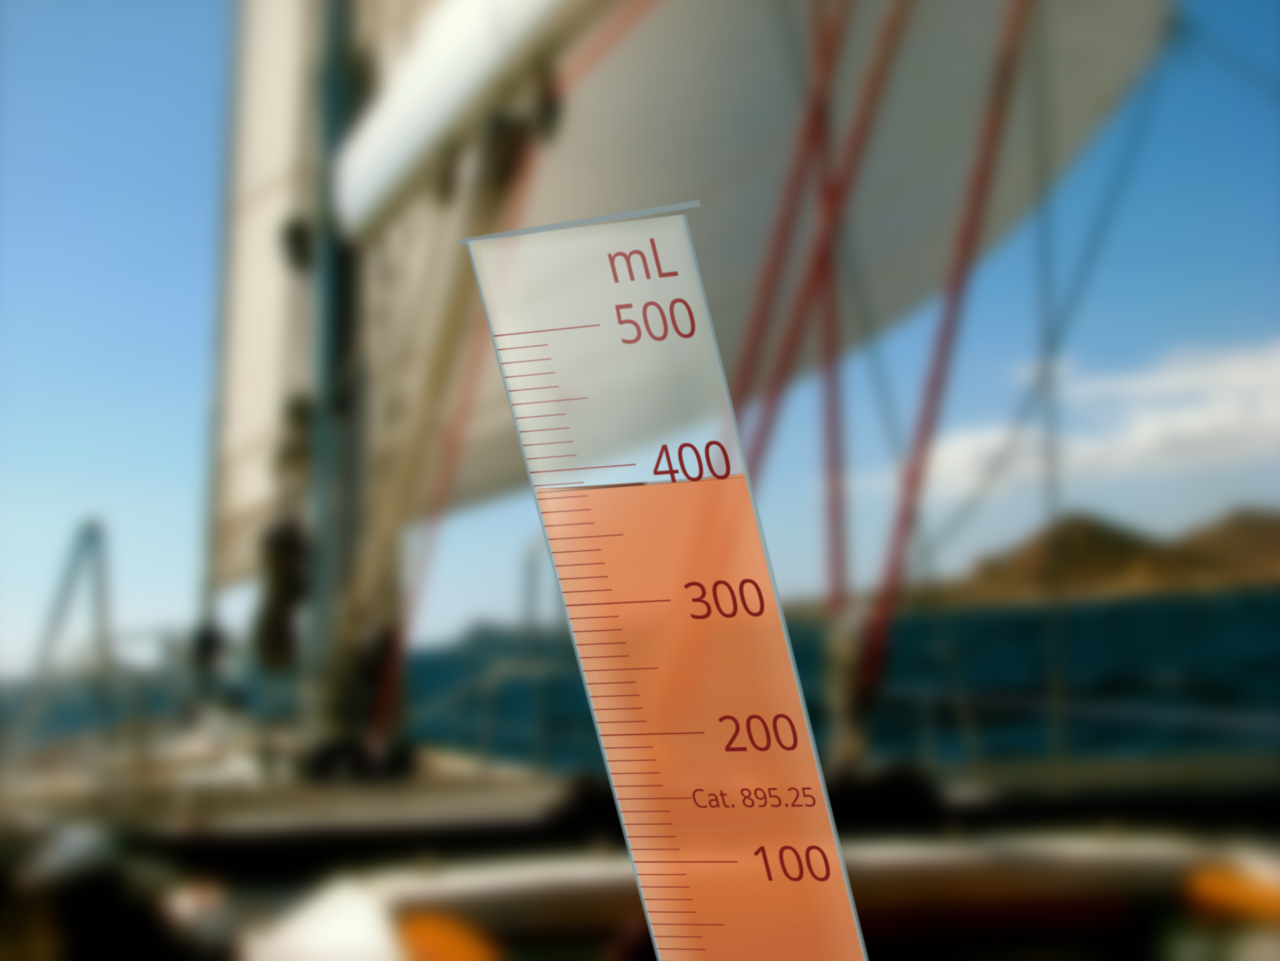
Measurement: 385 mL
